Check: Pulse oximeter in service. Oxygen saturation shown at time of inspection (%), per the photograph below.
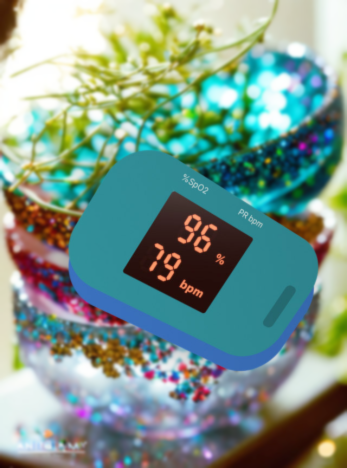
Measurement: 96 %
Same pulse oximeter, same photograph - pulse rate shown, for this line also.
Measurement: 79 bpm
